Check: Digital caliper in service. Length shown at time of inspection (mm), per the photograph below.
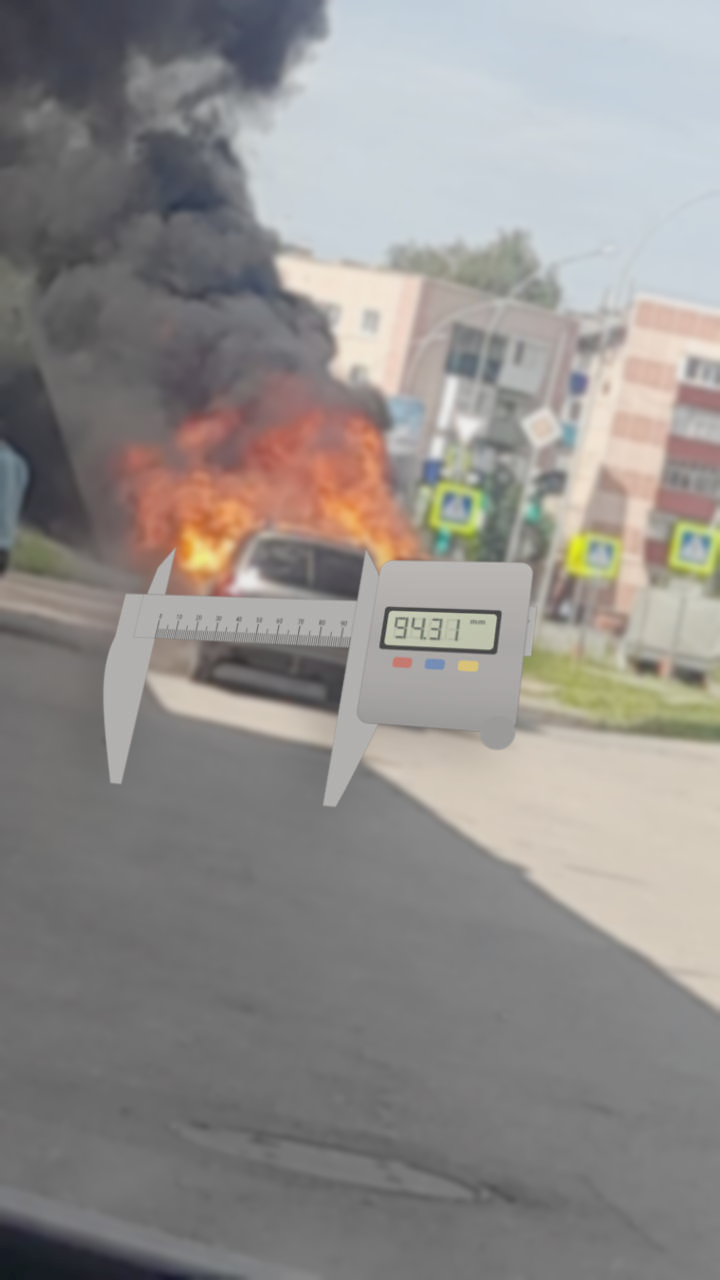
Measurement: 94.31 mm
